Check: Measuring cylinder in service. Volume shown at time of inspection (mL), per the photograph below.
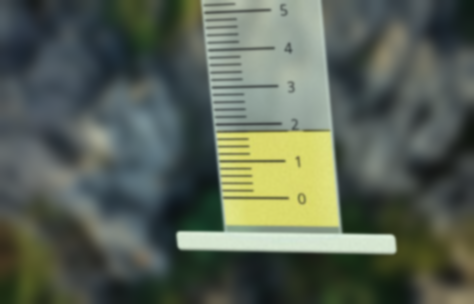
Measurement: 1.8 mL
